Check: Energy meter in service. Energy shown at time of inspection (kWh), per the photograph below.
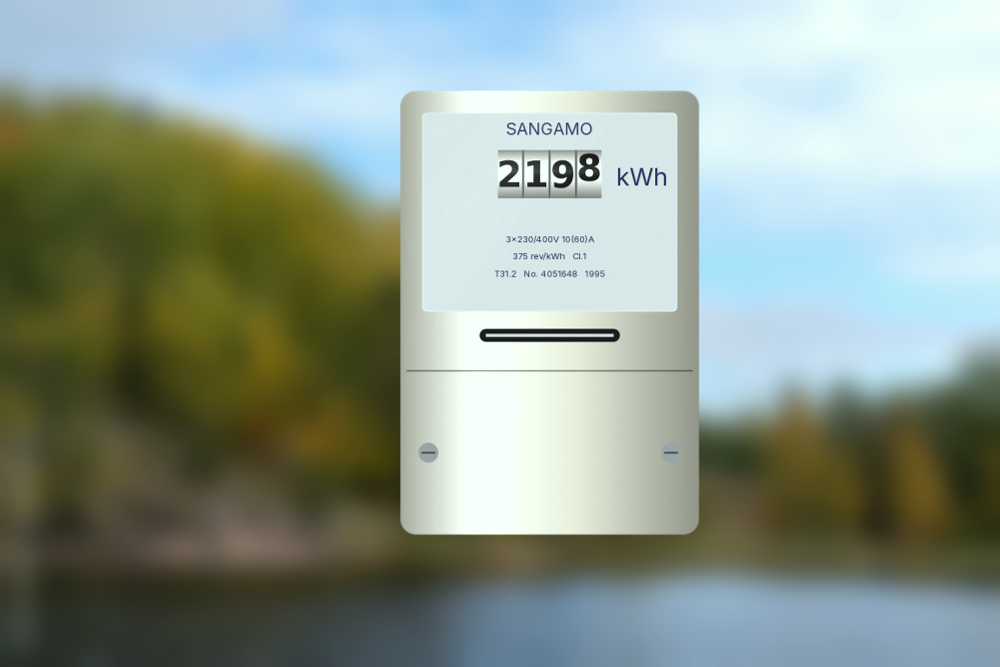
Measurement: 2198 kWh
